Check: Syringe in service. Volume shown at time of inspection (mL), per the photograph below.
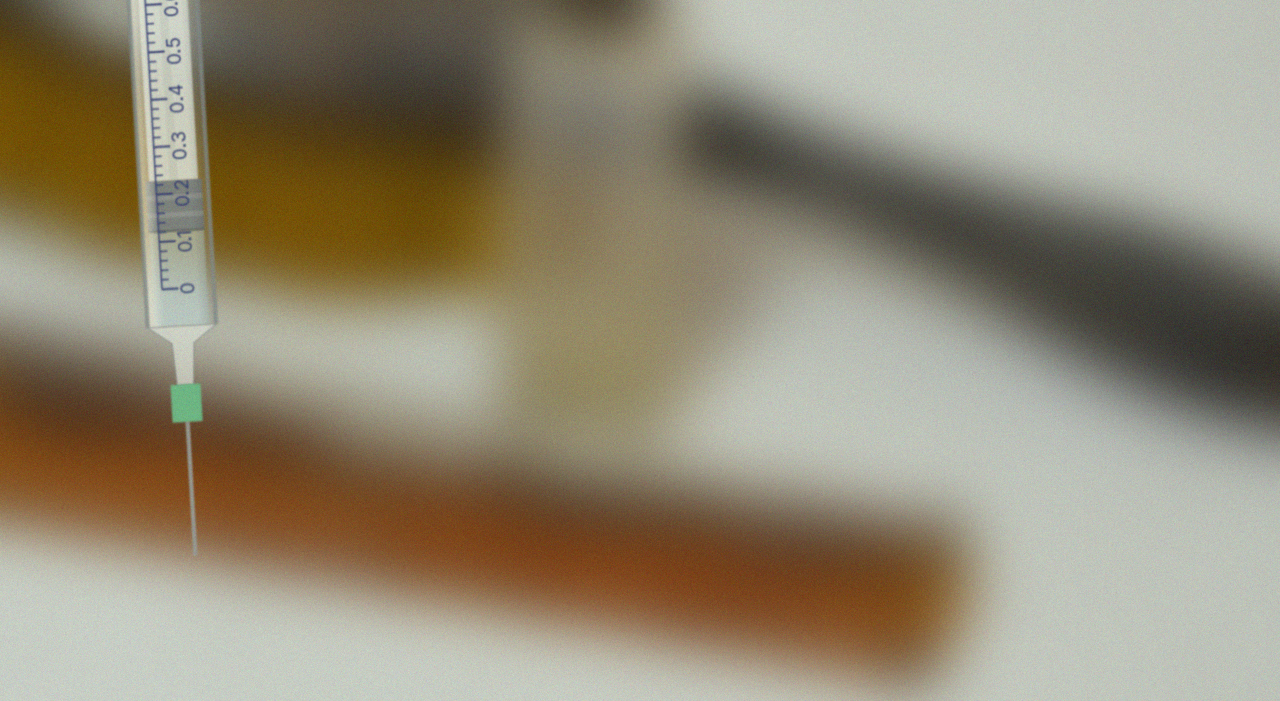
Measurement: 0.12 mL
